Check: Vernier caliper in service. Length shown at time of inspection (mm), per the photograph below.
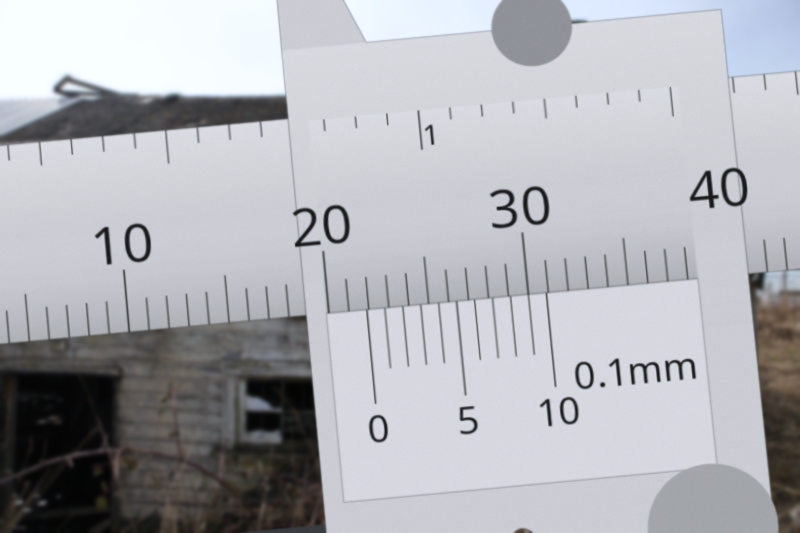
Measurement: 21.9 mm
